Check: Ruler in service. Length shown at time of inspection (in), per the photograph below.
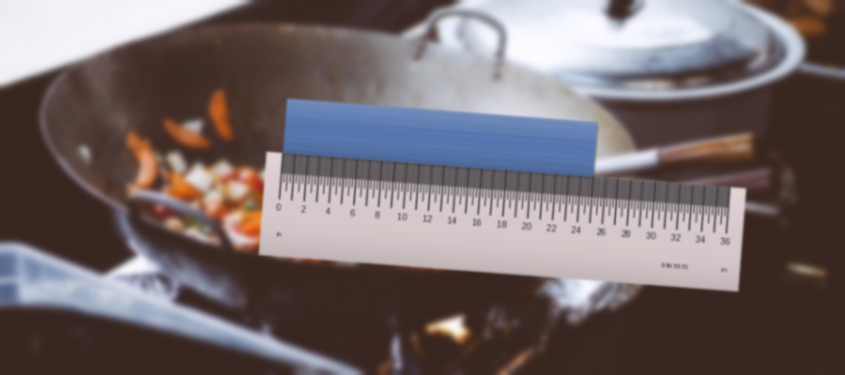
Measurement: 25 in
